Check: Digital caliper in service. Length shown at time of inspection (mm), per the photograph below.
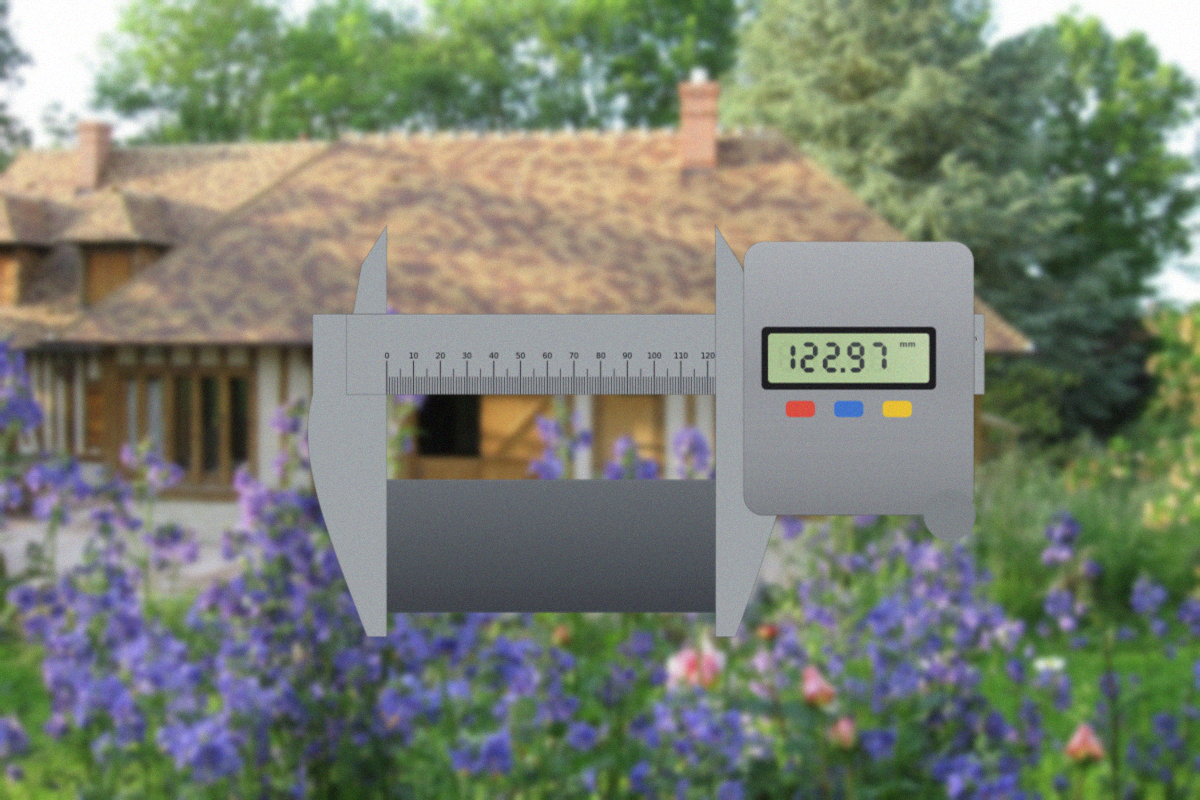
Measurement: 122.97 mm
